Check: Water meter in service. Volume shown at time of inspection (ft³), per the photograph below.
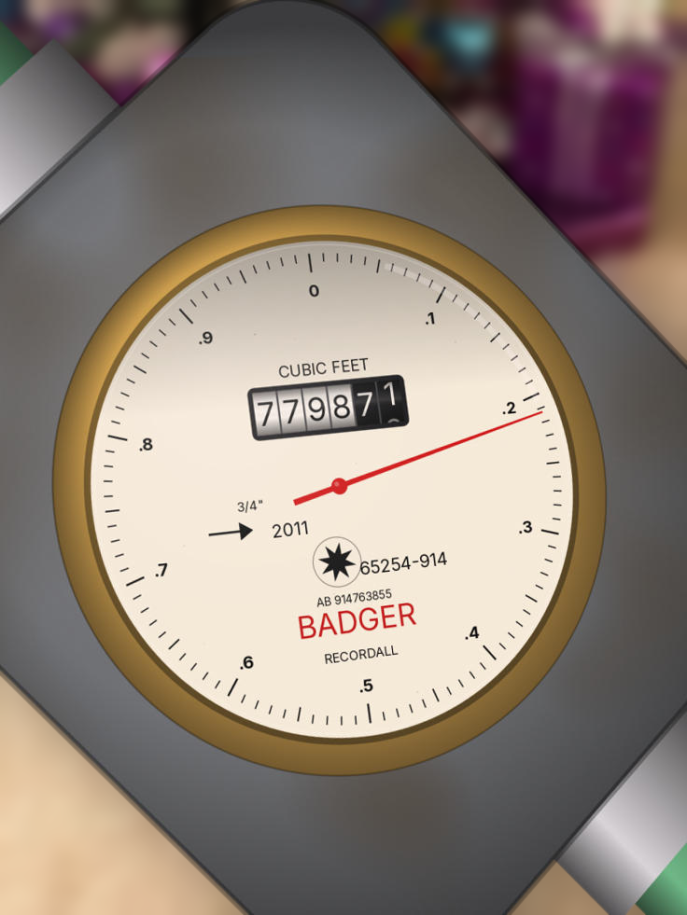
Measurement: 779871.21 ft³
